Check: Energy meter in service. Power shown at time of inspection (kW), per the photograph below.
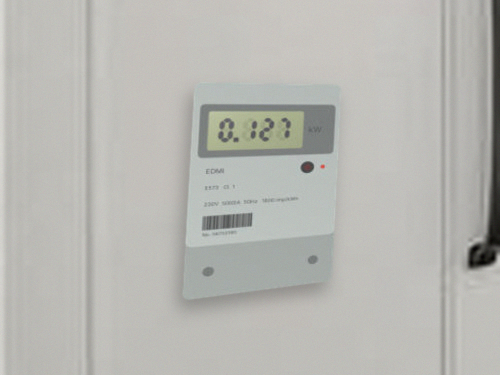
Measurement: 0.127 kW
